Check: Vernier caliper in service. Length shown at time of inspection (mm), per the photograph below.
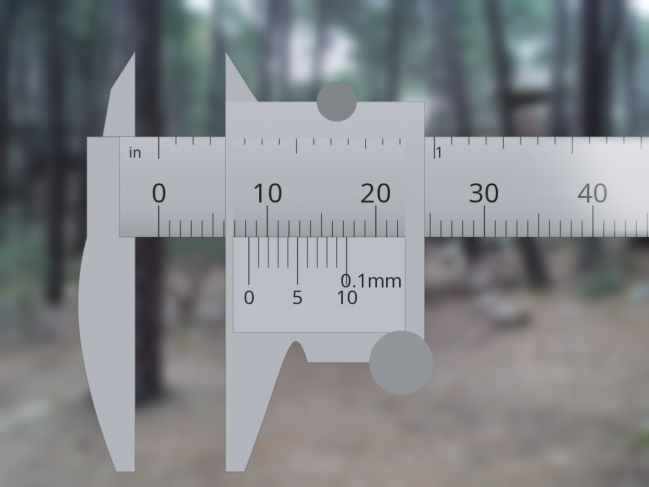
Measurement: 8.3 mm
